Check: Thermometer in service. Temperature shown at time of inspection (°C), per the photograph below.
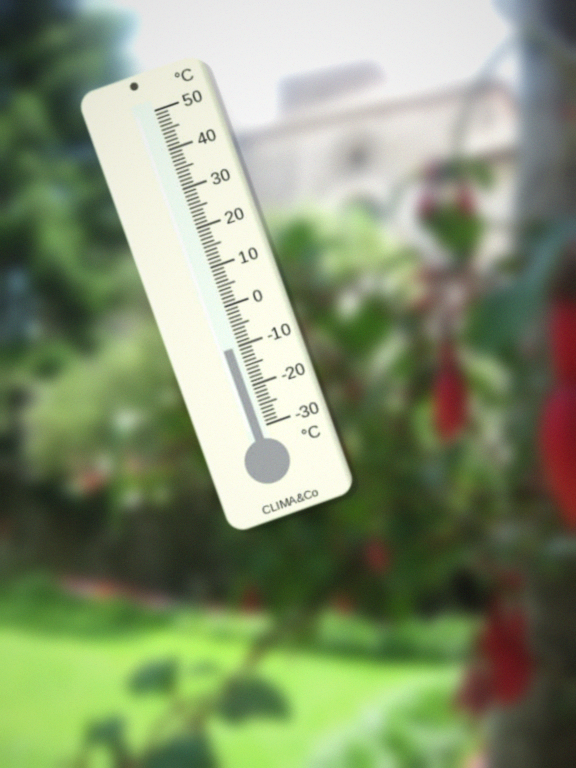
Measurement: -10 °C
